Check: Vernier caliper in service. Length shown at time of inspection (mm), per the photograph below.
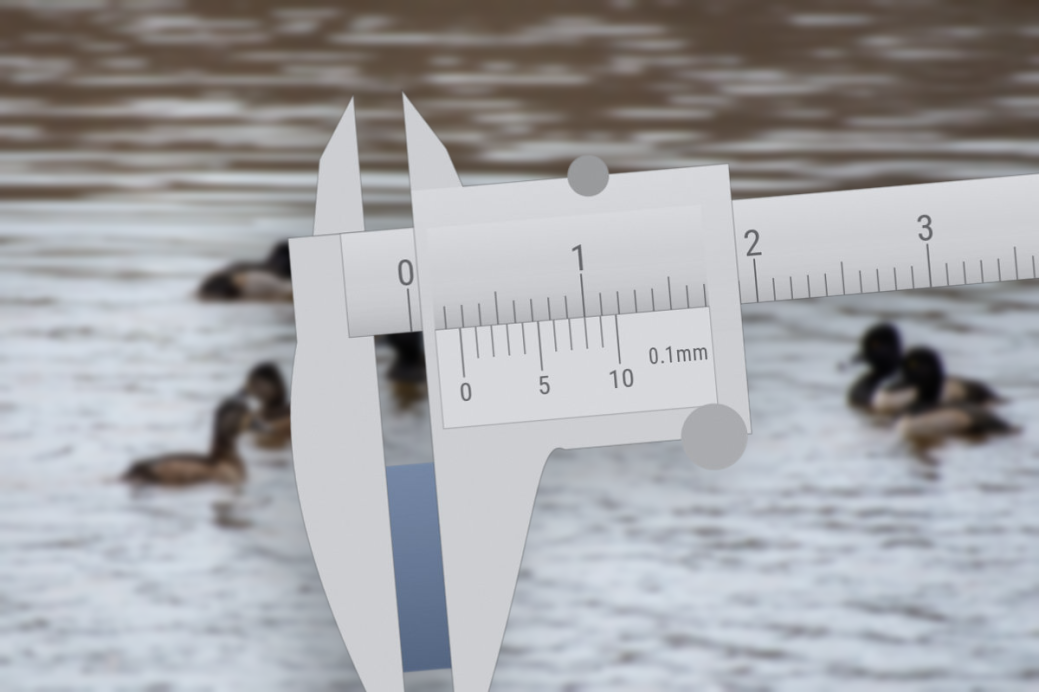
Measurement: 2.8 mm
